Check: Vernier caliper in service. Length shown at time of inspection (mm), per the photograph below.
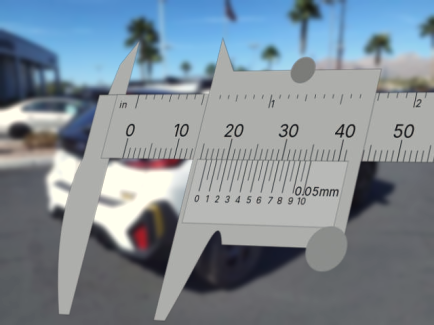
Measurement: 16.2 mm
